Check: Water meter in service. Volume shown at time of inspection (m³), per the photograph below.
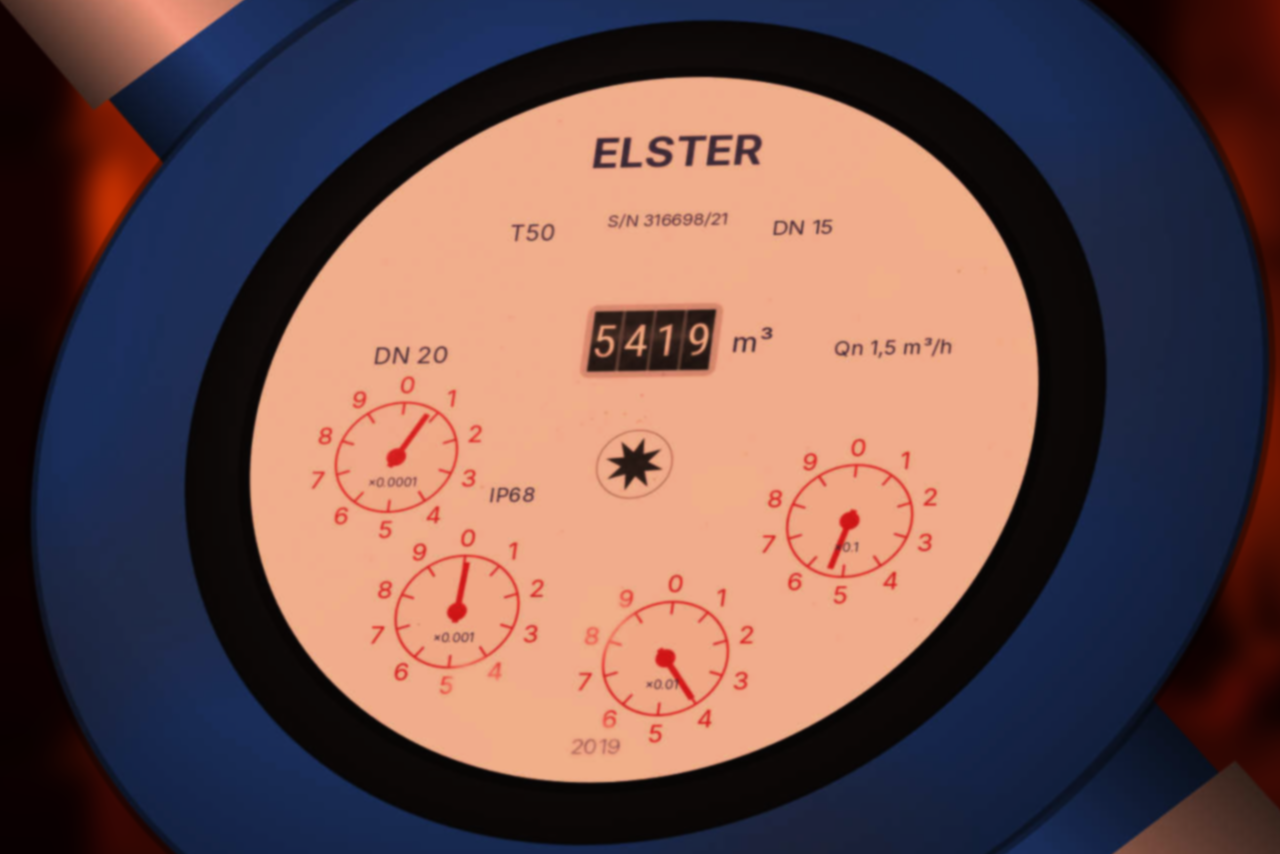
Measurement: 5419.5400 m³
